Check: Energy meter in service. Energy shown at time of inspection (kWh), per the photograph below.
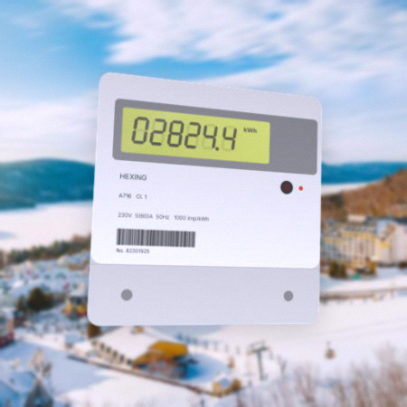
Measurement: 2824.4 kWh
